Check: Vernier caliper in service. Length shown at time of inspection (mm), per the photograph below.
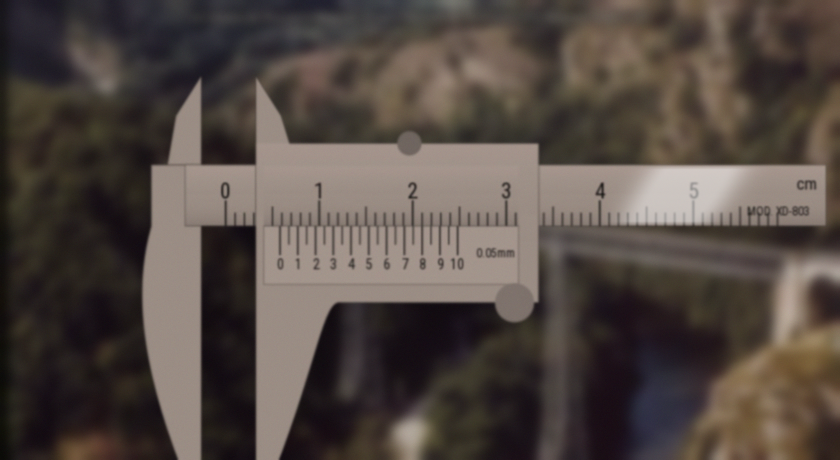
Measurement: 5.8 mm
